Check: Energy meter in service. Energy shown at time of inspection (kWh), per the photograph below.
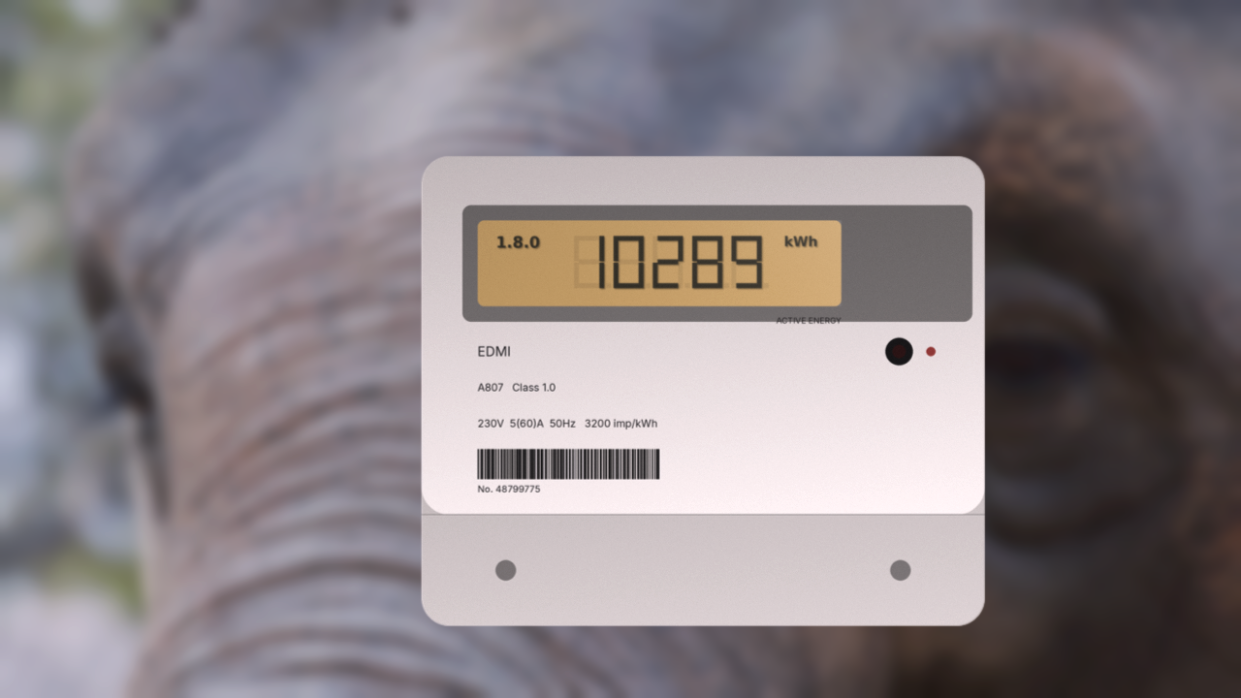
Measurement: 10289 kWh
